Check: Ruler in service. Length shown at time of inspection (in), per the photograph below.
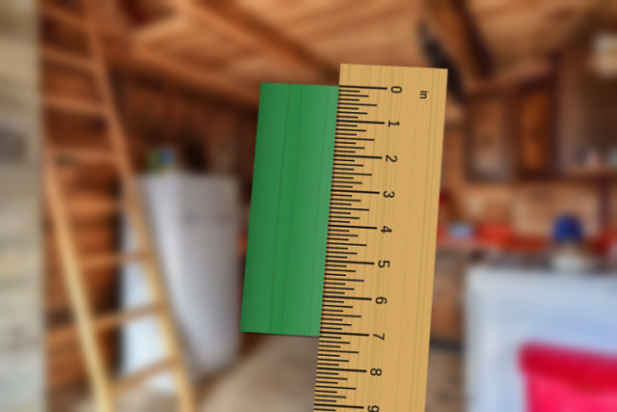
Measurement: 7.125 in
